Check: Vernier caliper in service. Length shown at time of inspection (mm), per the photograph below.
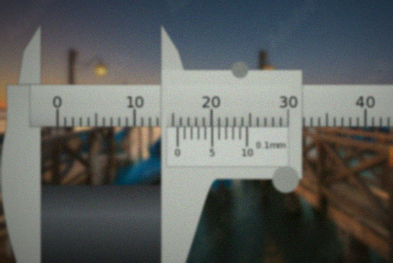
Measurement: 15.6 mm
